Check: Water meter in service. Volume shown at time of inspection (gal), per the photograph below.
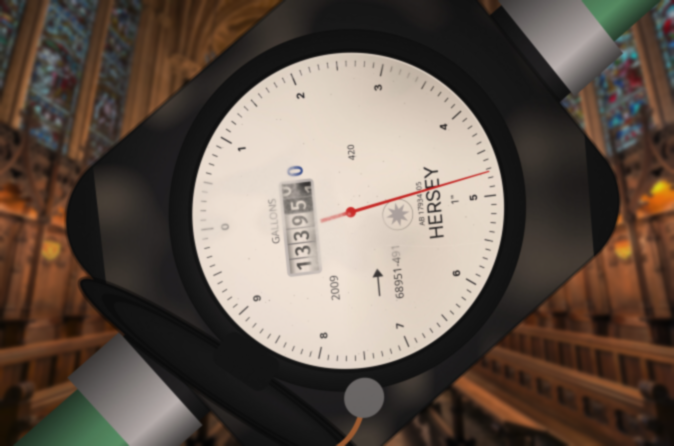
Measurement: 1339504.7 gal
